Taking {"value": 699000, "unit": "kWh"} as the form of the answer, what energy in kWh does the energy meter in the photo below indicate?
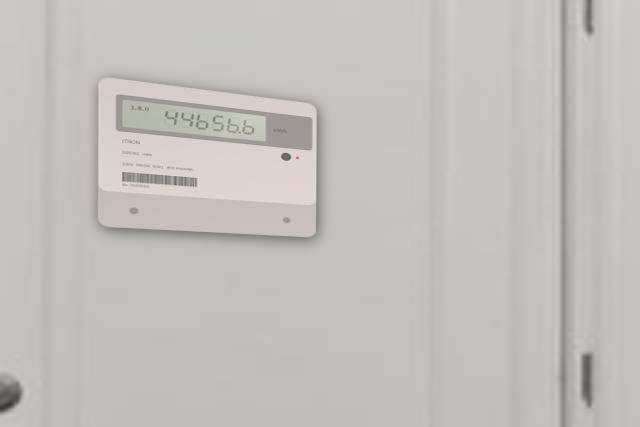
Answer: {"value": 44656.6, "unit": "kWh"}
